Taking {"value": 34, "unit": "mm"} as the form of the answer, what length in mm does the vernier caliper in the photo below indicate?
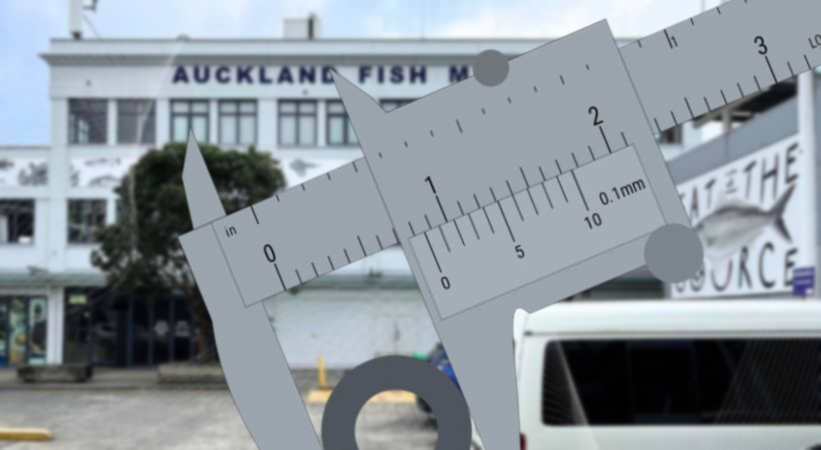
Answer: {"value": 8.6, "unit": "mm"}
